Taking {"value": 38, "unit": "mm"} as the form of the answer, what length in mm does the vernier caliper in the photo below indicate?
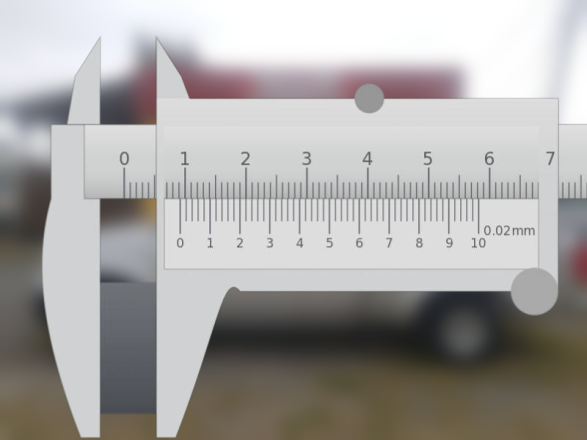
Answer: {"value": 9.2, "unit": "mm"}
